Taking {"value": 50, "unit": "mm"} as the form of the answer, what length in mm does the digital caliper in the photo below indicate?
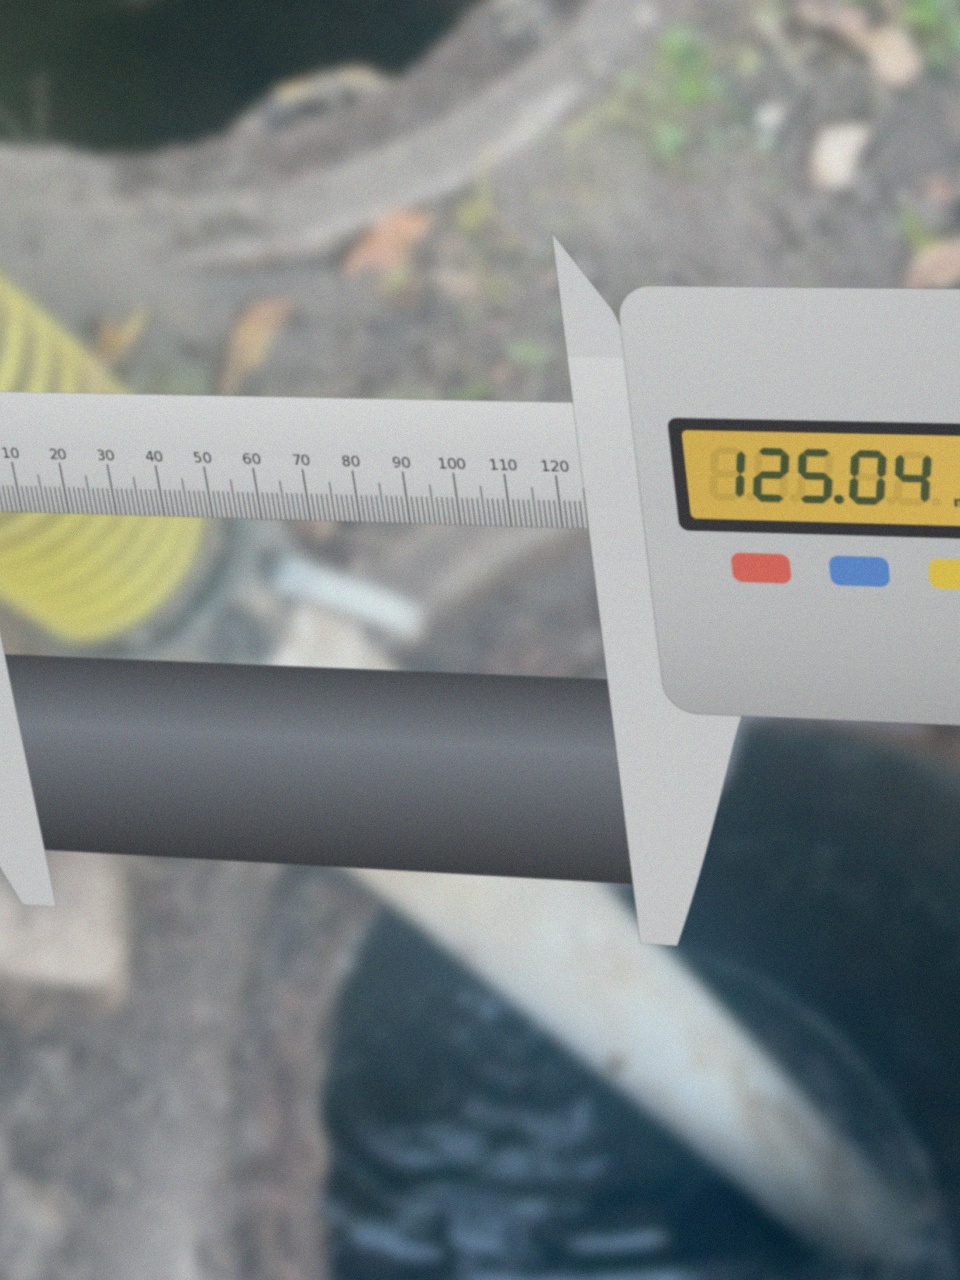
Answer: {"value": 125.04, "unit": "mm"}
